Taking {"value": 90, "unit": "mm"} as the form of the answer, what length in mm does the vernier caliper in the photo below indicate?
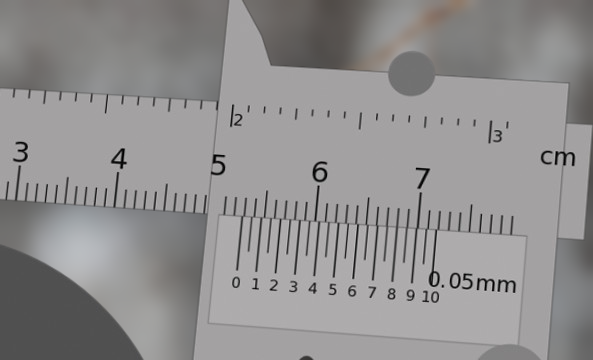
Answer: {"value": 52.8, "unit": "mm"}
